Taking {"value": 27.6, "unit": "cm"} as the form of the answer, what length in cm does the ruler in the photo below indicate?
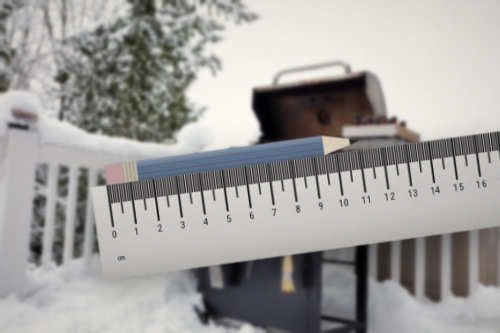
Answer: {"value": 11, "unit": "cm"}
